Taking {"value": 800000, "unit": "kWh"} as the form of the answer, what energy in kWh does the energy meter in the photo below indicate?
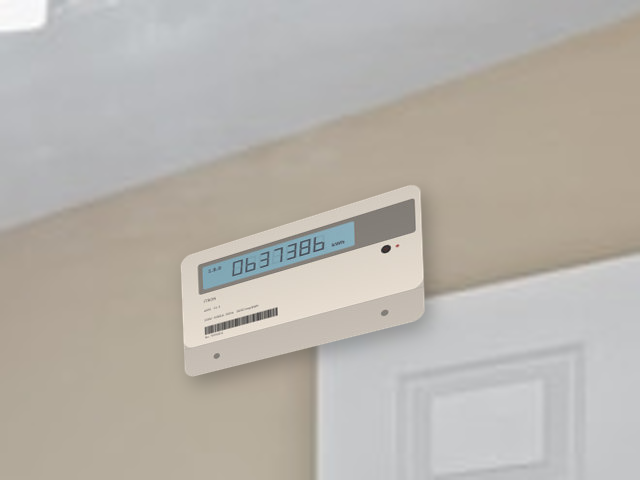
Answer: {"value": 637386, "unit": "kWh"}
